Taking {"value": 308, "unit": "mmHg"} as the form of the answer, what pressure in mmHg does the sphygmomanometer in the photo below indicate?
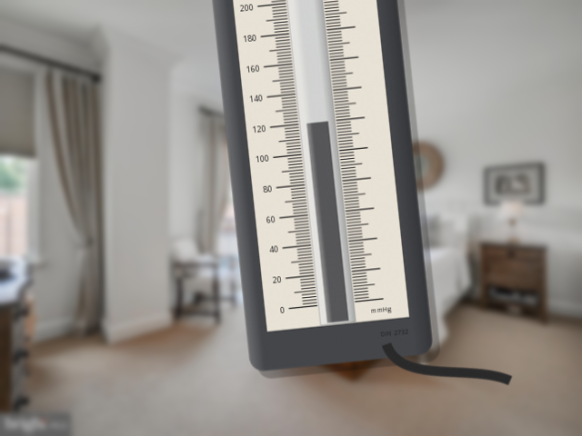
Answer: {"value": 120, "unit": "mmHg"}
